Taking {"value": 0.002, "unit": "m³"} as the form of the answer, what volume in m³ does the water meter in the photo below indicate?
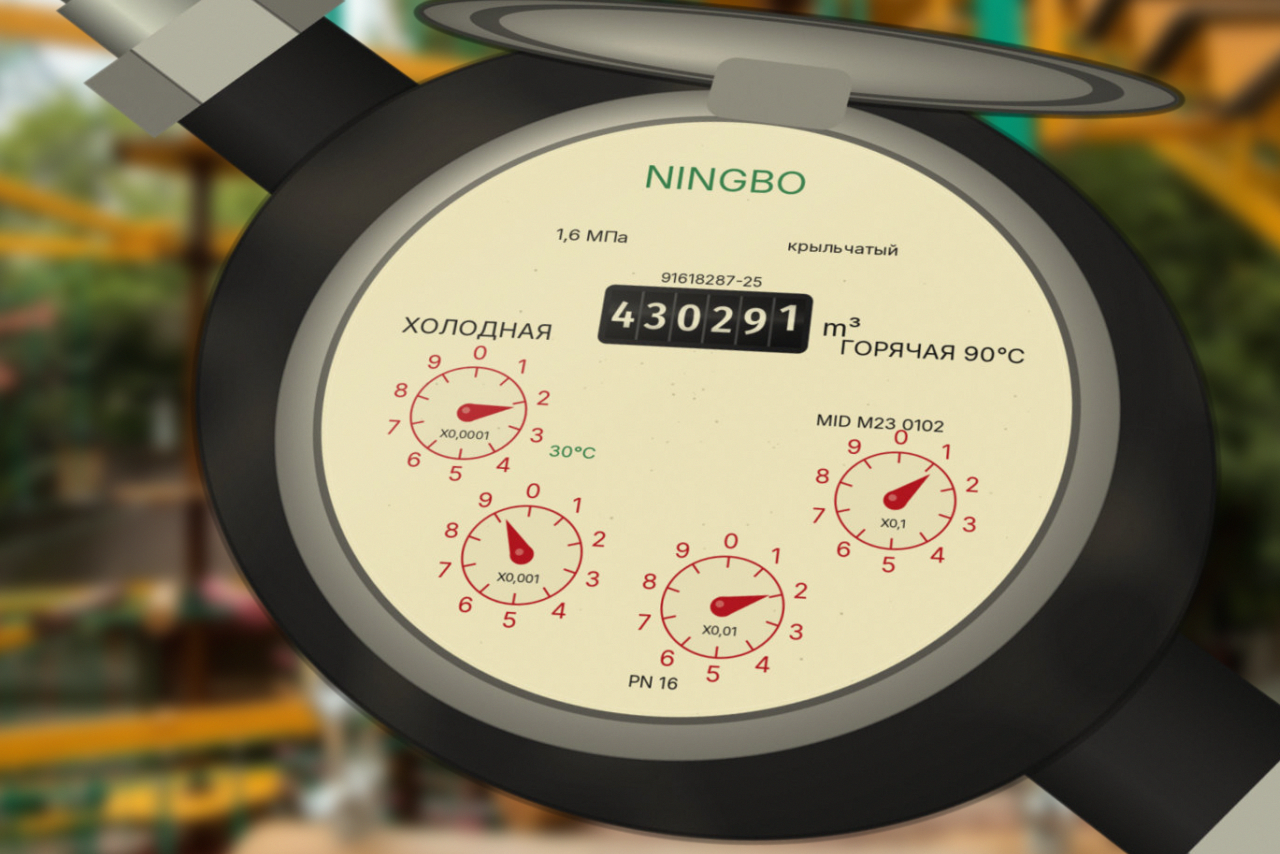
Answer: {"value": 430291.1192, "unit": "m³"}
